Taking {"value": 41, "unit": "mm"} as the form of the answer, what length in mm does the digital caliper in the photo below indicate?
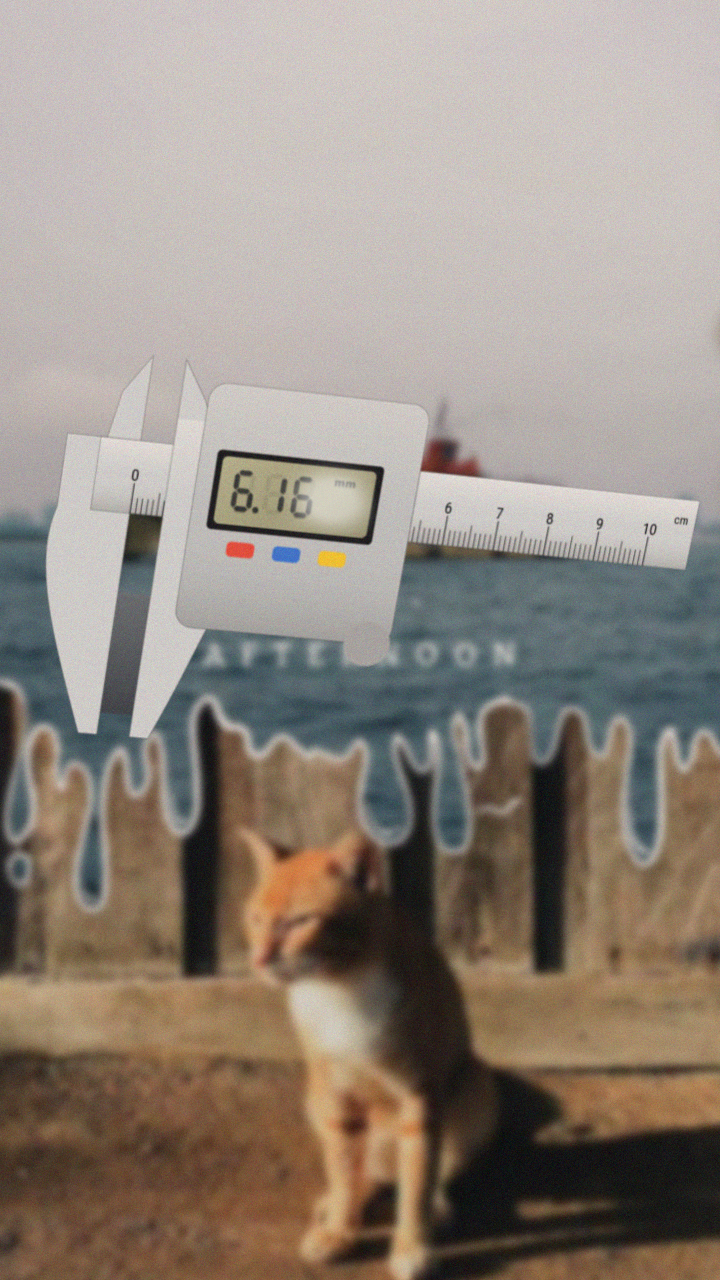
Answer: {"value": 6.16, "unit": "mm"}
